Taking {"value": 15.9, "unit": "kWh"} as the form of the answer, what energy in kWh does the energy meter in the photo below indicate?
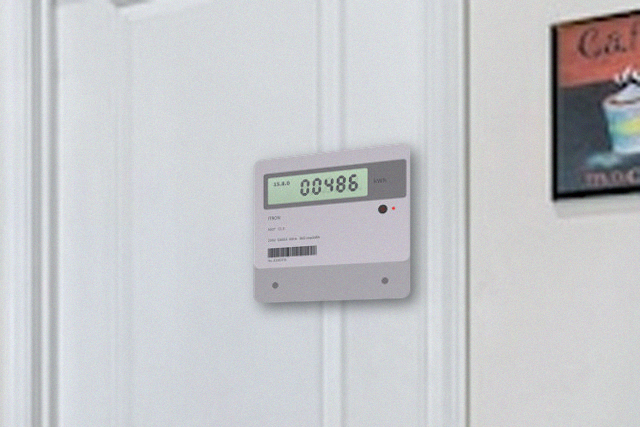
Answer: {"value": 486, "unit": "kWh"}
